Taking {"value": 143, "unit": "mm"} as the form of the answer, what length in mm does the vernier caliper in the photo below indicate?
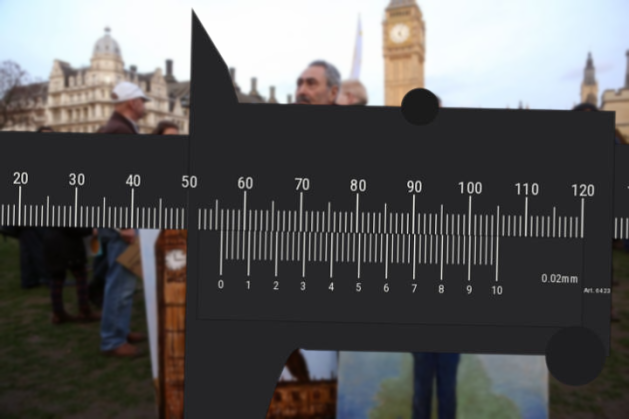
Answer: {"value": 56.0, "unit": "mm"}
